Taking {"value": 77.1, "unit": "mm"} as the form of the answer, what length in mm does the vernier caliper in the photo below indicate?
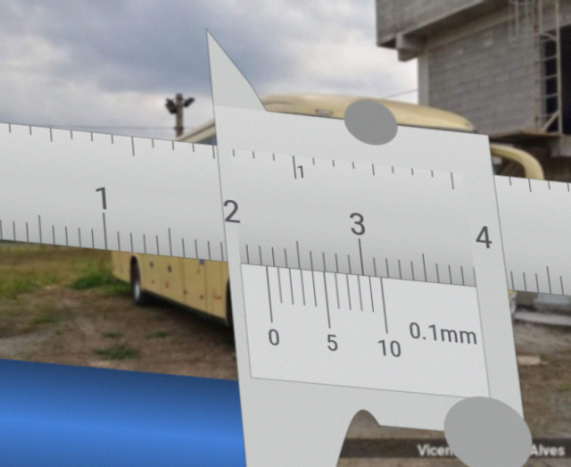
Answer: {"value": 22.4, "unit": "mm"}
